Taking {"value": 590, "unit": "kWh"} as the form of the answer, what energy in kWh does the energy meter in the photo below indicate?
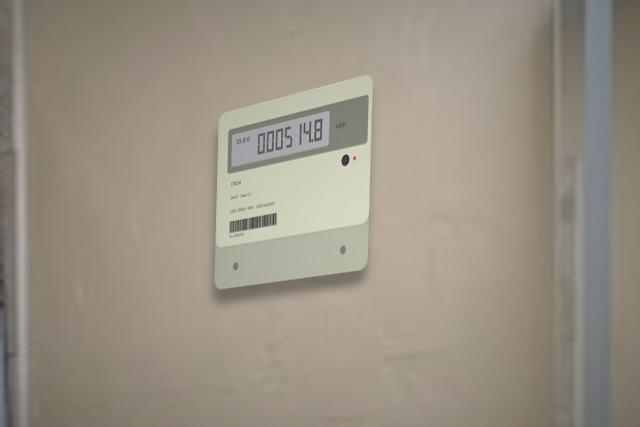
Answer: {"value": 514.8, "unit": "kWh"}
